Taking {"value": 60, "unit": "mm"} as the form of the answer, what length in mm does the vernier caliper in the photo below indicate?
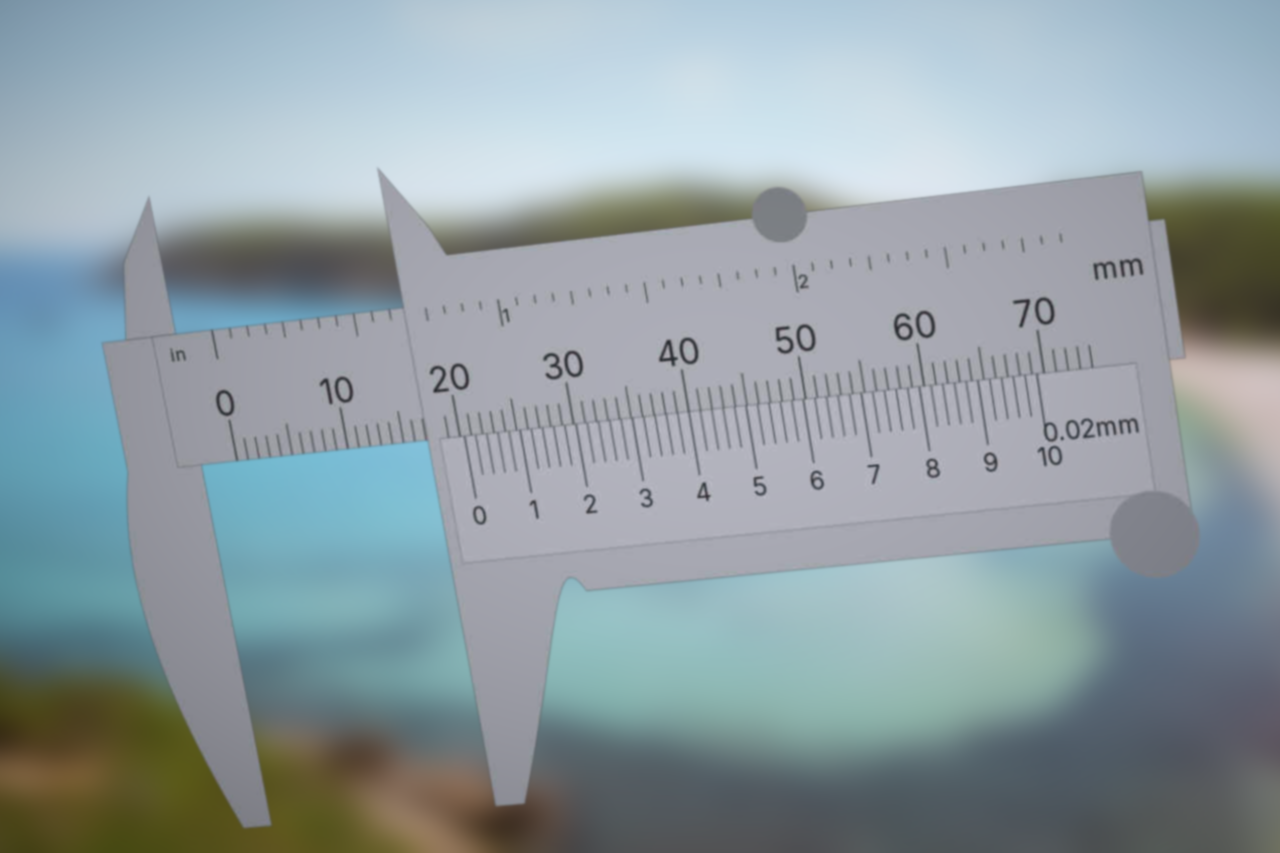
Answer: {"value": 20.4, "unit": "mm"}
